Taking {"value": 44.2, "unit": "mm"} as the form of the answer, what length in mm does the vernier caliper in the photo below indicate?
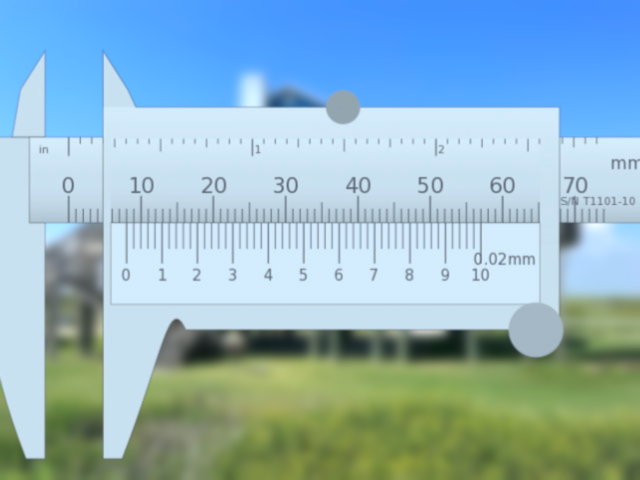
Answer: {"value": 8.0, "unit": "mm"}
